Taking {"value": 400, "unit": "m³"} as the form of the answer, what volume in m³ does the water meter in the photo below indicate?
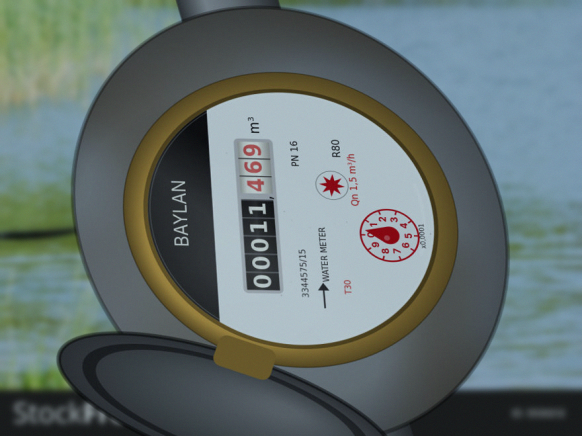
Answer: {"value": 11.4690, "unit": "m³"}
